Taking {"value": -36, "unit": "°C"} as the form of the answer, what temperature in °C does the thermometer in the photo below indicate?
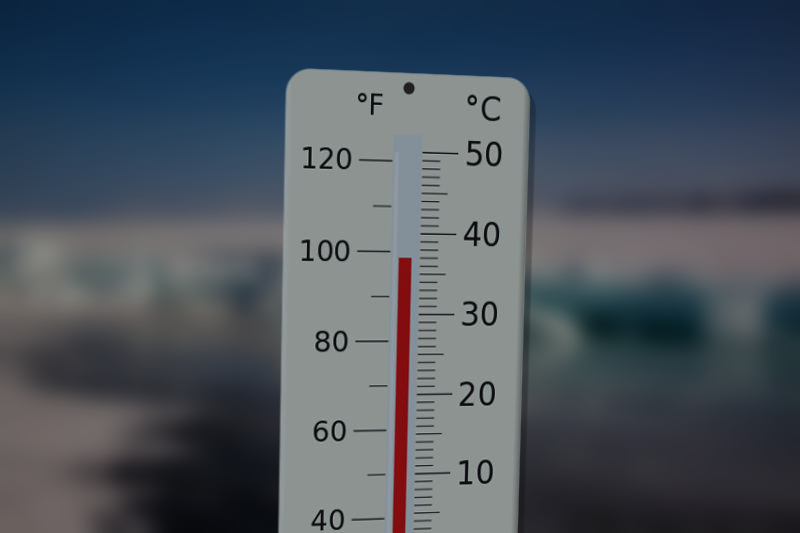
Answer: {"value": 37, "unit": "°C"}
